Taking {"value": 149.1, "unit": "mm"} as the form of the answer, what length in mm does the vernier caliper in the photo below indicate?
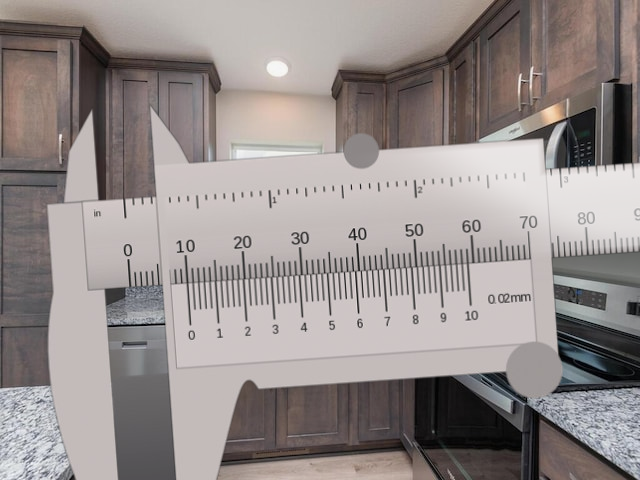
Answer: {"value": 10.0, "unit": "mm"}
